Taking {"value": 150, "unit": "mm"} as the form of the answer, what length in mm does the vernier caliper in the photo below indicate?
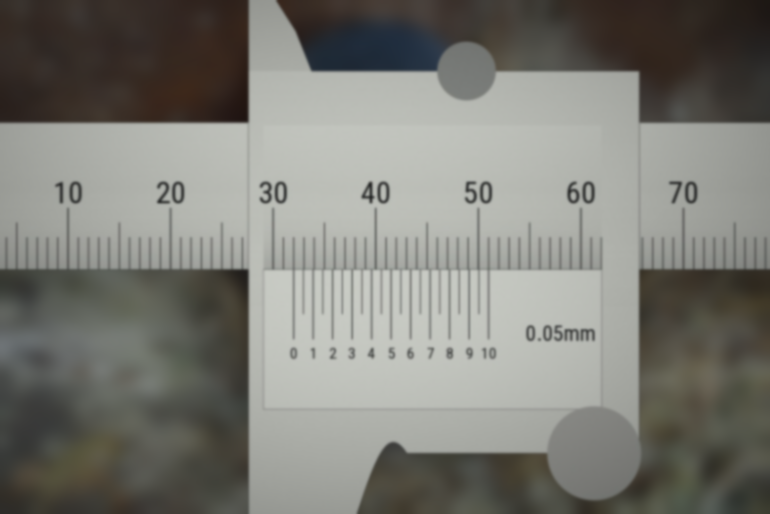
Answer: {"value": 32.0, "unit": "mm"}
